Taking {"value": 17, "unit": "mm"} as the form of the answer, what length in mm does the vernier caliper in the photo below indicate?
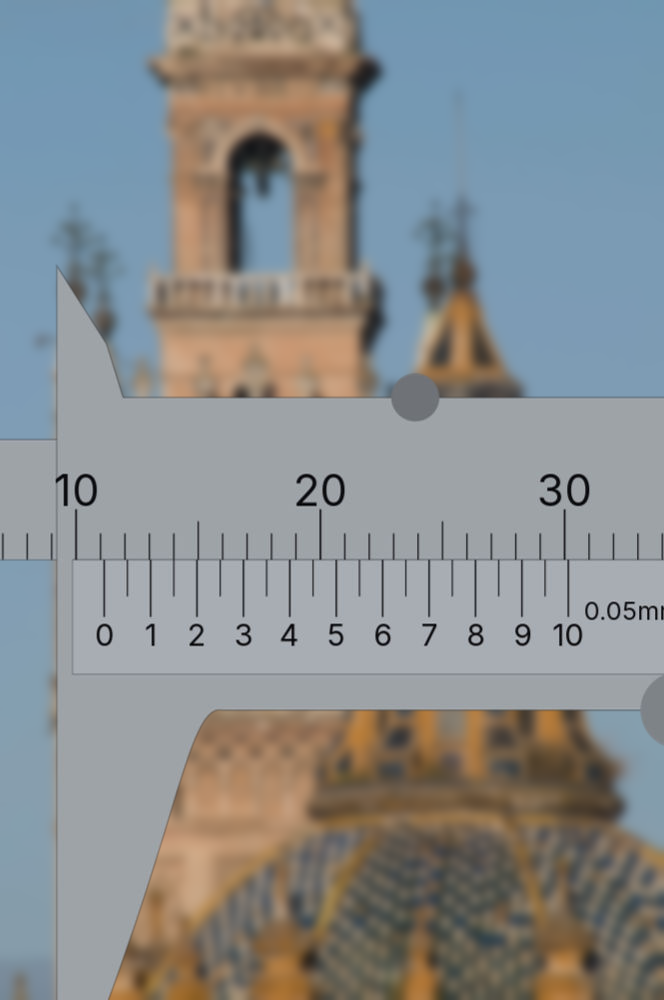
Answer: {"value": 11.15, "unit": "mm"}
